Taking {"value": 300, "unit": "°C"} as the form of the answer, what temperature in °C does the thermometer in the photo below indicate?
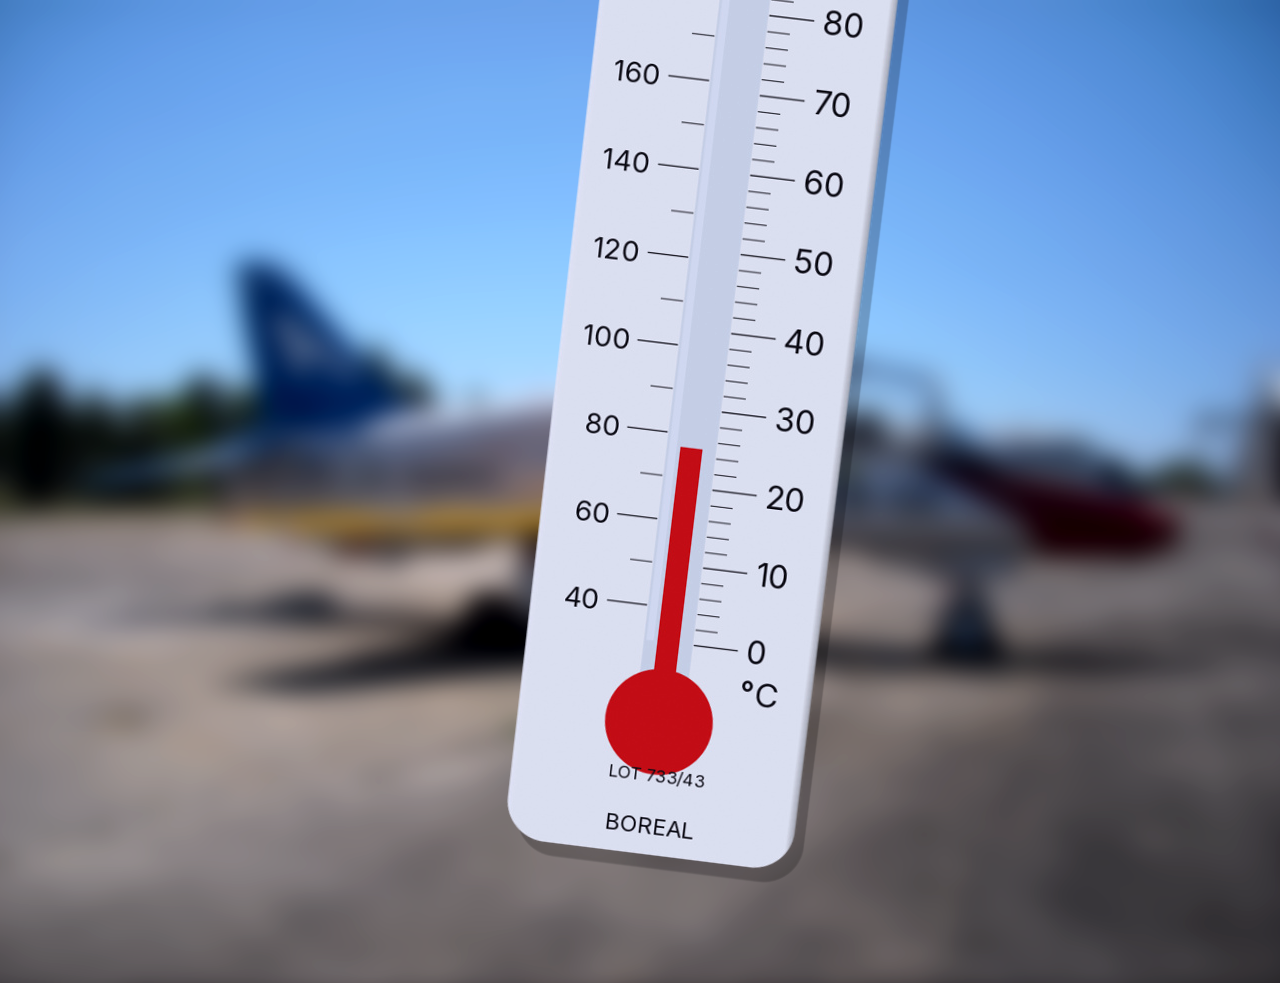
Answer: {"value": 25, "unit": "°C"}
